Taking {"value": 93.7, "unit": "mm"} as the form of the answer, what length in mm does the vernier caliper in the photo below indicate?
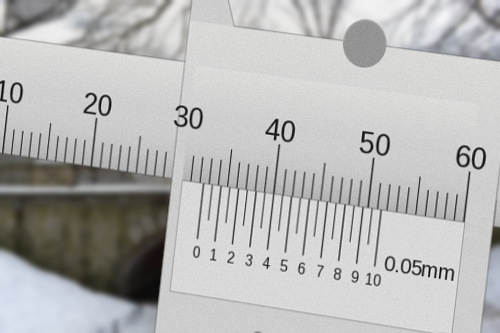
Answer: {"value": 32.4, "unit": "mm"}
